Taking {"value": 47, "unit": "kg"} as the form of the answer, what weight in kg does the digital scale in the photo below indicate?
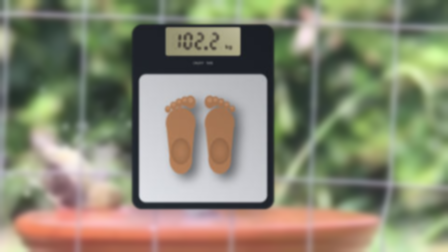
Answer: {"value": 102.2, "unit": "kg"}
